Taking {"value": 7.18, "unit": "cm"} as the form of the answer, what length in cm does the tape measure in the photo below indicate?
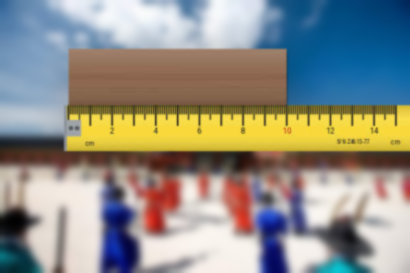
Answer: {"value": 10, "unit": "cm"}
